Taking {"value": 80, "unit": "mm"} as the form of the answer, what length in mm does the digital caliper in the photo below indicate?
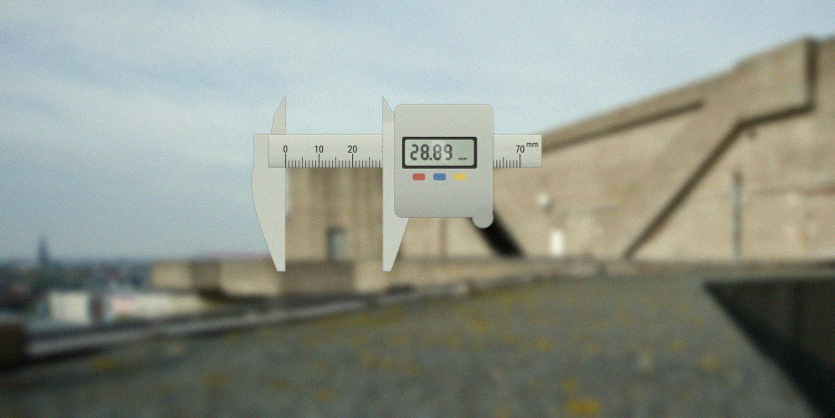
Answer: {"value": 28.89, "unit": "mm"}
